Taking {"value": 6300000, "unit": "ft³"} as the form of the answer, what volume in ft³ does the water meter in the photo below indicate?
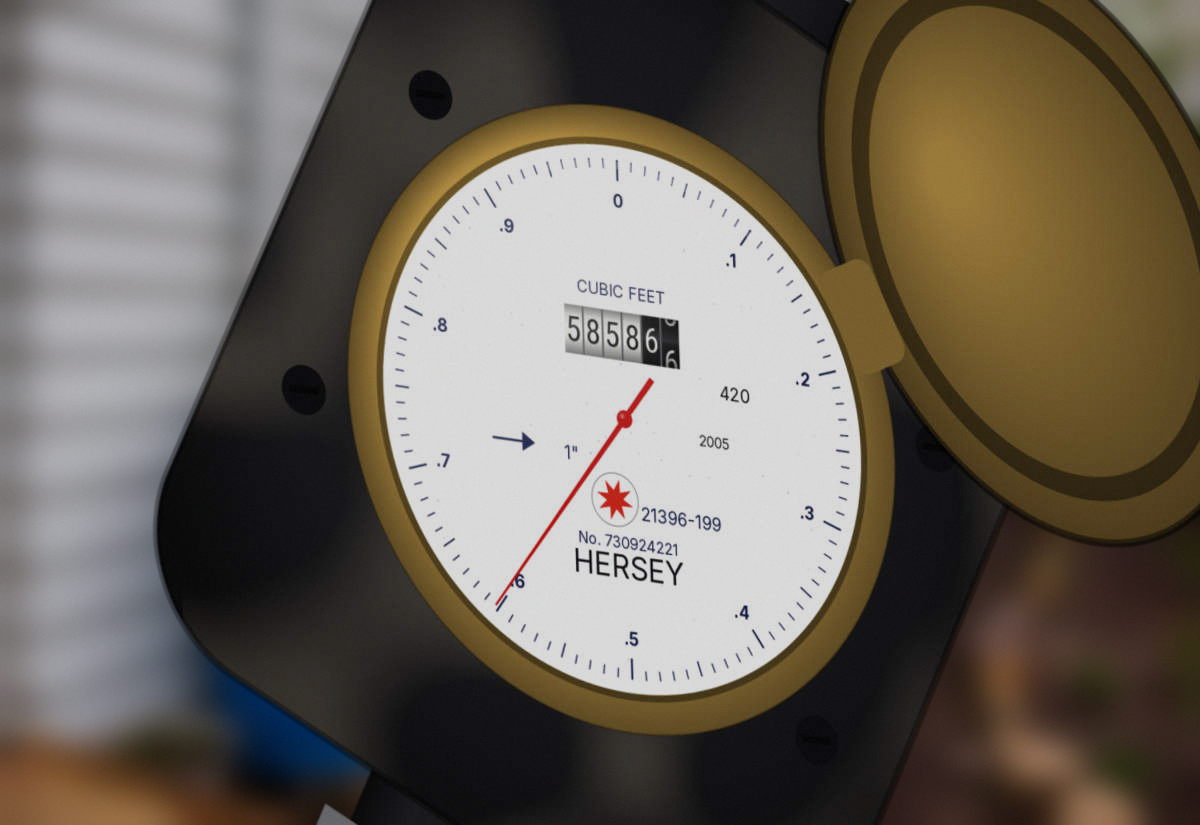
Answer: {"value": 585865.60, "unit": "ft³"}
